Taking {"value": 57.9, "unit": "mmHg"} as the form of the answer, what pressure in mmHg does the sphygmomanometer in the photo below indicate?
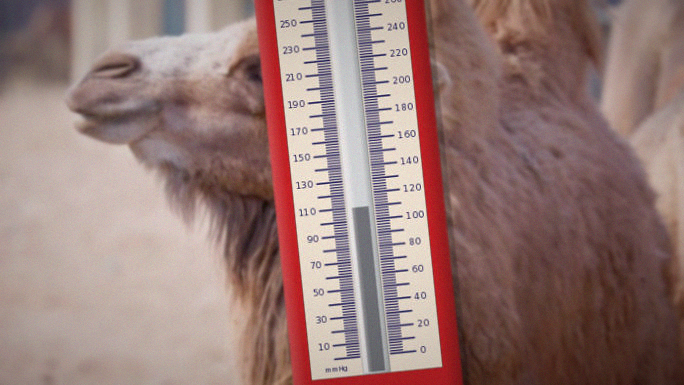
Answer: {"value": 110, "unit": "mmHg"}
